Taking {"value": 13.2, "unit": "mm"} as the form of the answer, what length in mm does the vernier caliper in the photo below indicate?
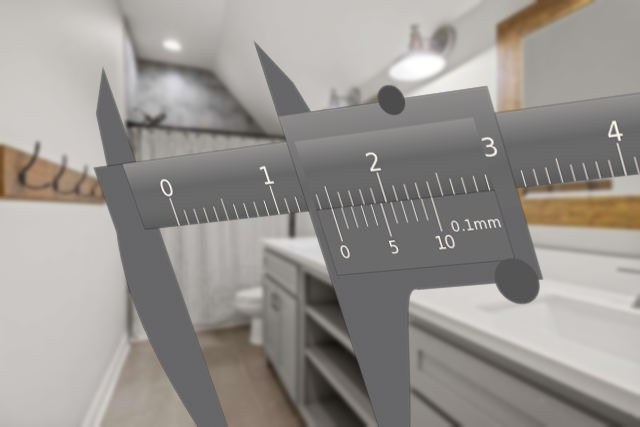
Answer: {"value": 15.0, "unit": "mm"}
